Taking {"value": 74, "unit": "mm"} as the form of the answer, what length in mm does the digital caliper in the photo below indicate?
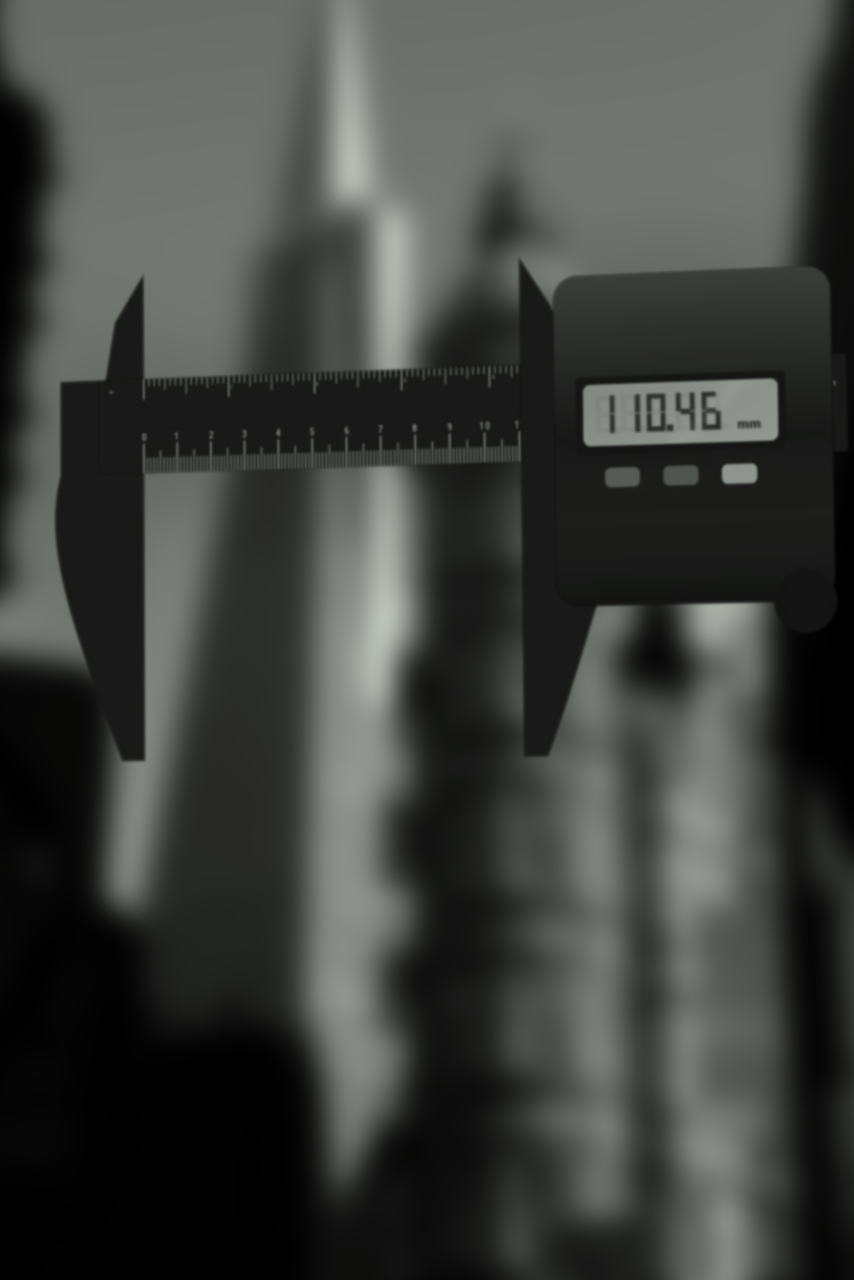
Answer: {"value": 110.46, "unit": "mm"}
